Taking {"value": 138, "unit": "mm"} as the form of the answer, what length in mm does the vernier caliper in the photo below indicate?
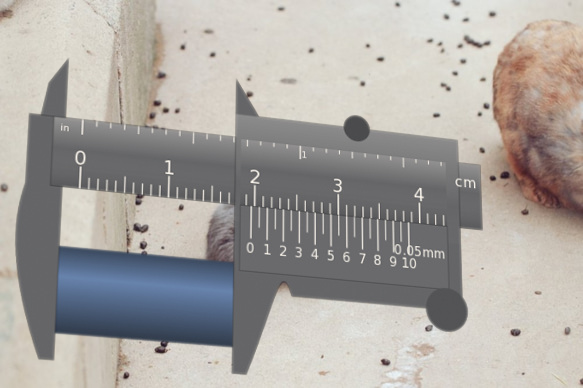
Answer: {"value": 19.6, "unit": "mm"}
